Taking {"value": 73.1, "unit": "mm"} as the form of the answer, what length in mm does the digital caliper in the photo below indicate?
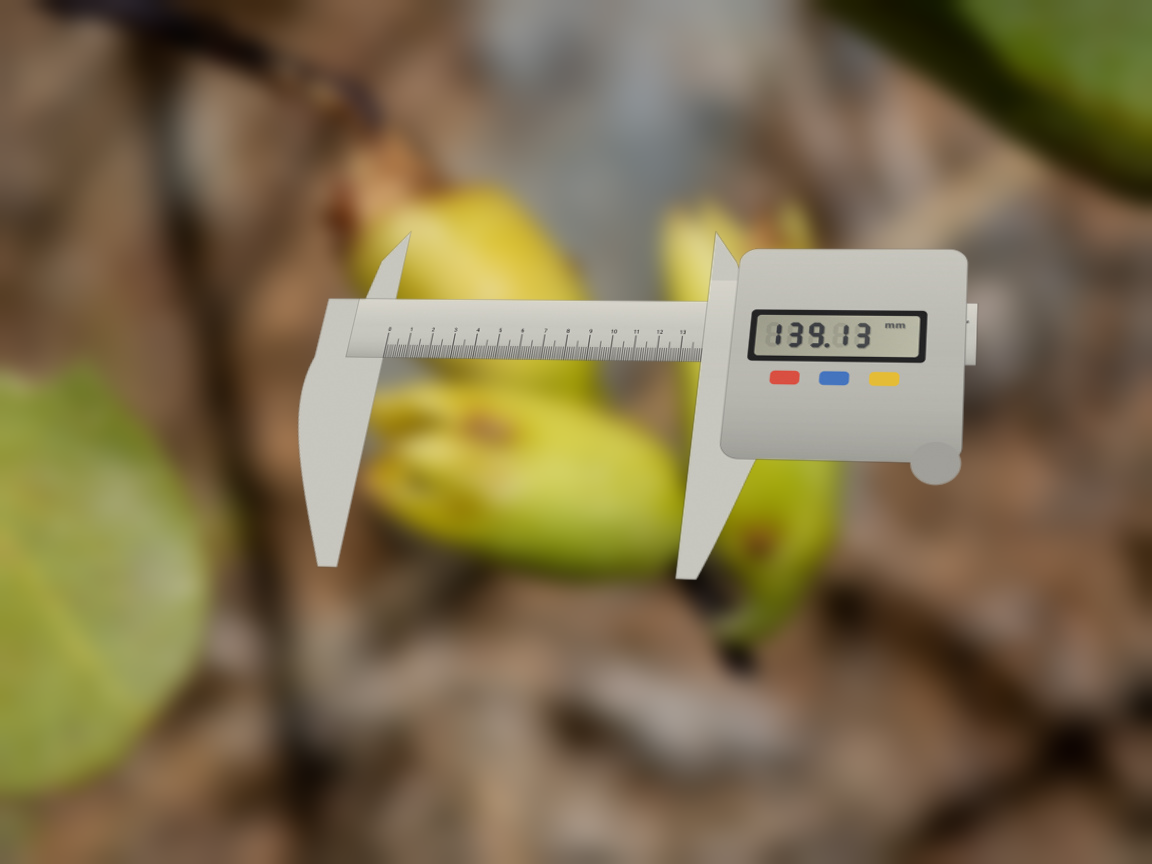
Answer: {"value": 139.13, "unit": "mm"}
